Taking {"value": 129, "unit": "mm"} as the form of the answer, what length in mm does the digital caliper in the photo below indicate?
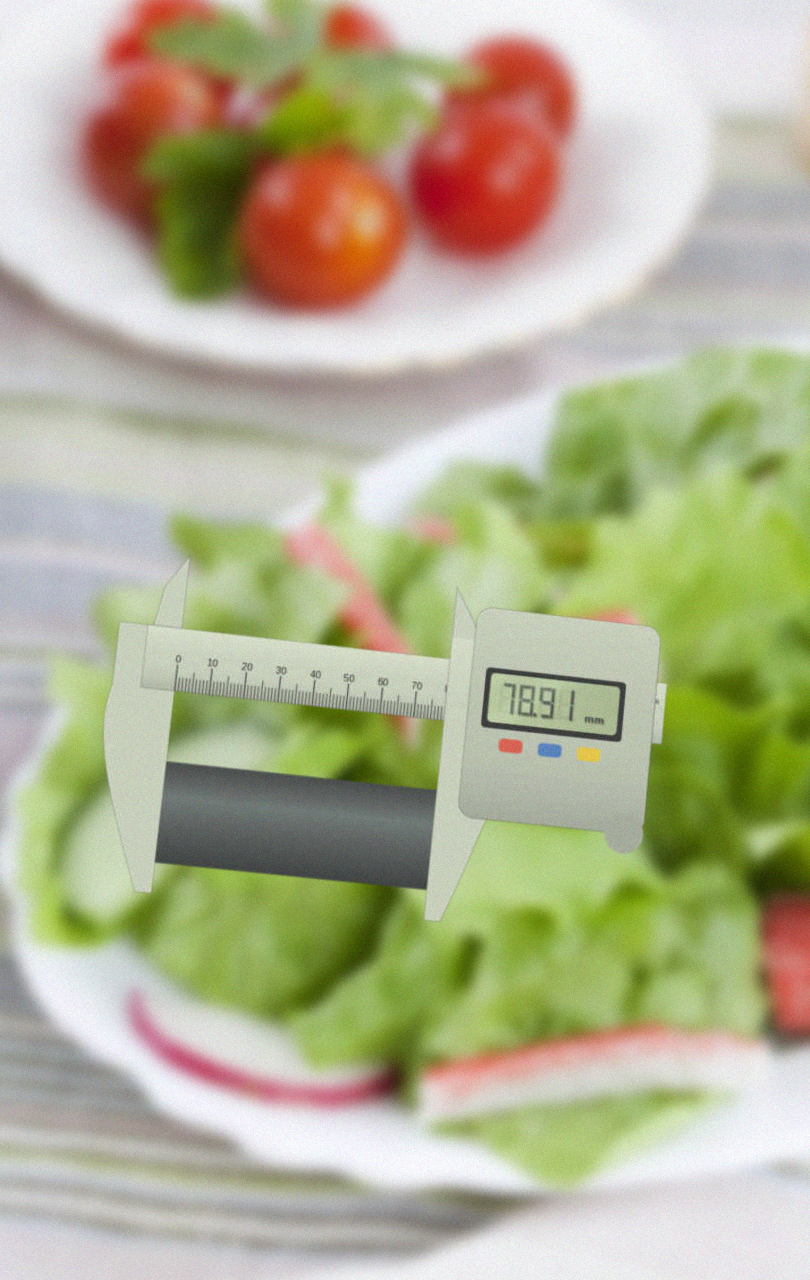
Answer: {"value": 78.91, "unit": "mm"}
